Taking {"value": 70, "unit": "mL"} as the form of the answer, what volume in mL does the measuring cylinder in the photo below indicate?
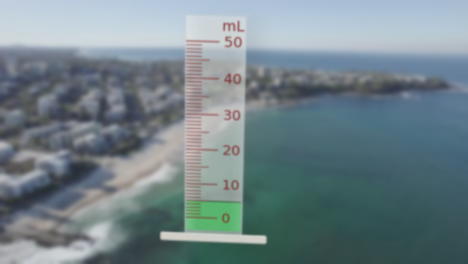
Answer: {"value": 5, "unit": "mL"}
